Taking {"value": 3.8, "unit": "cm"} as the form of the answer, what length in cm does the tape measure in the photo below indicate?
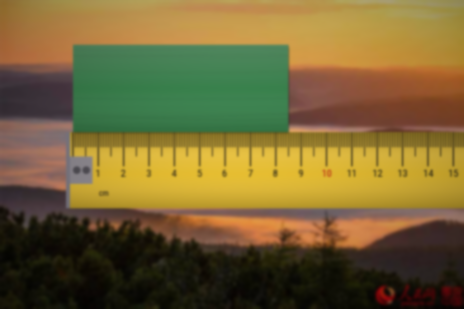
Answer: {"value": 8.5, "unit": "cm"}
